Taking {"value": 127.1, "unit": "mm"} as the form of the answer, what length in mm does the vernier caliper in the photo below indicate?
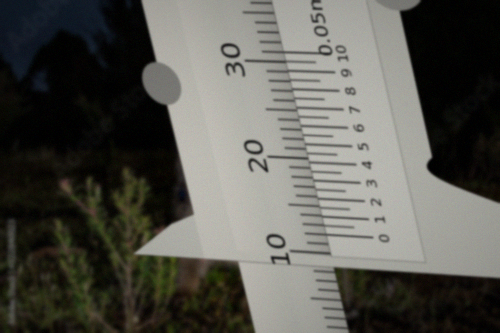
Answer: {"value": 12.0, "unit": "mm"}
